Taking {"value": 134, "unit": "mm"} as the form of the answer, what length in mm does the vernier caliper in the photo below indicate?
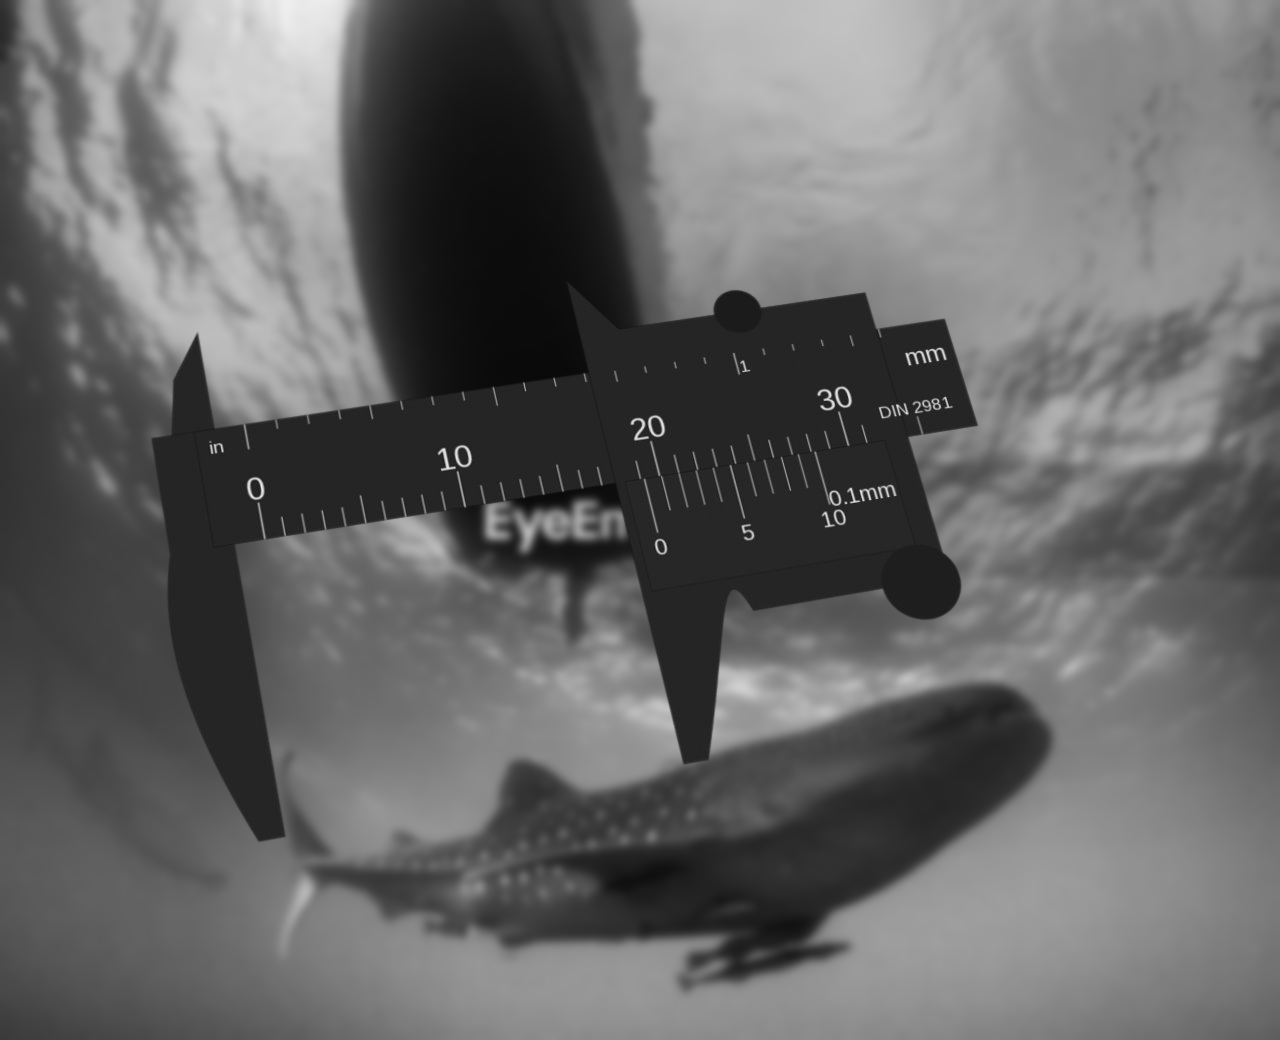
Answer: {"value": 19.2, "unit": "mm"}
